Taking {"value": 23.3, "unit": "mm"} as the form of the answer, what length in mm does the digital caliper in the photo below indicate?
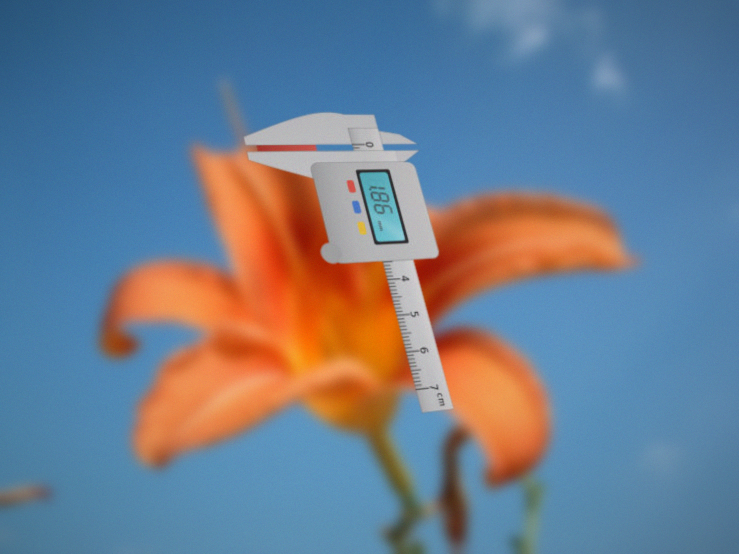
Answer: {"value": 1.86, "unit": "mm"}
